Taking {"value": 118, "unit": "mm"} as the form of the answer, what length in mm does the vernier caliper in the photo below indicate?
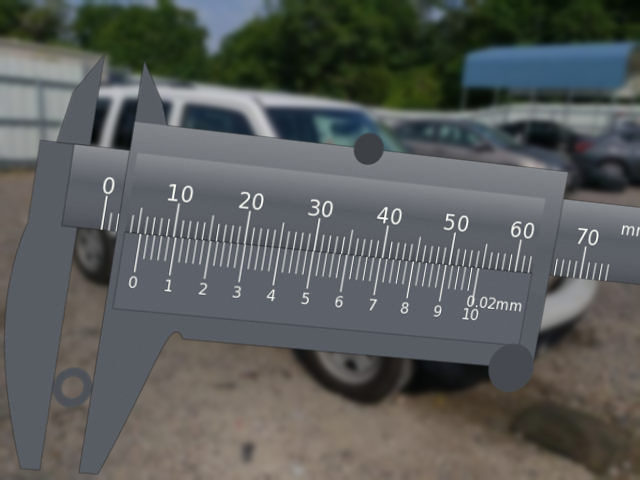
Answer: {"value": 5.4, "unit": "mm"}
